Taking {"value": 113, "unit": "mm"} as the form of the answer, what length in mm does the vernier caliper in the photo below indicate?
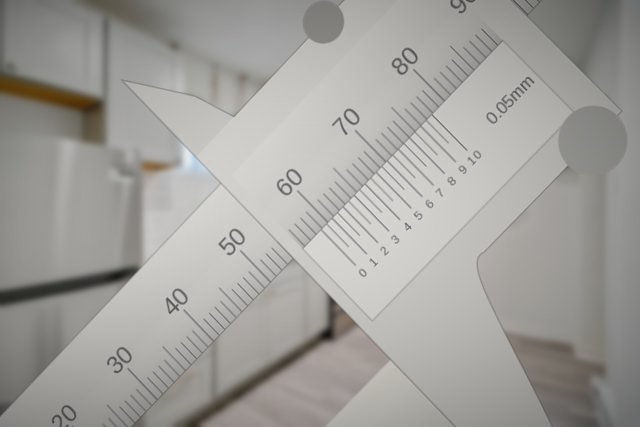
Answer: {"value": 58.8, "unit": "mm"}
